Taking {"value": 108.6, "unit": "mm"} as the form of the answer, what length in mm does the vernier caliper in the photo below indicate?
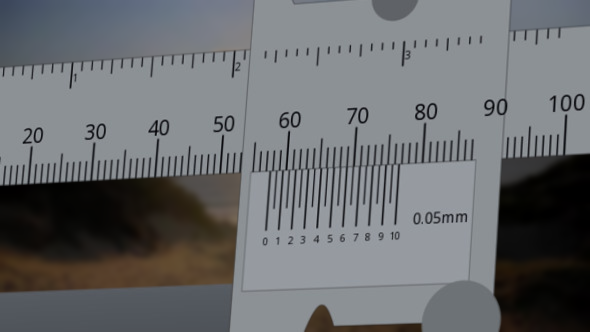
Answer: {"value": 57.6, "unit": "mm"}
